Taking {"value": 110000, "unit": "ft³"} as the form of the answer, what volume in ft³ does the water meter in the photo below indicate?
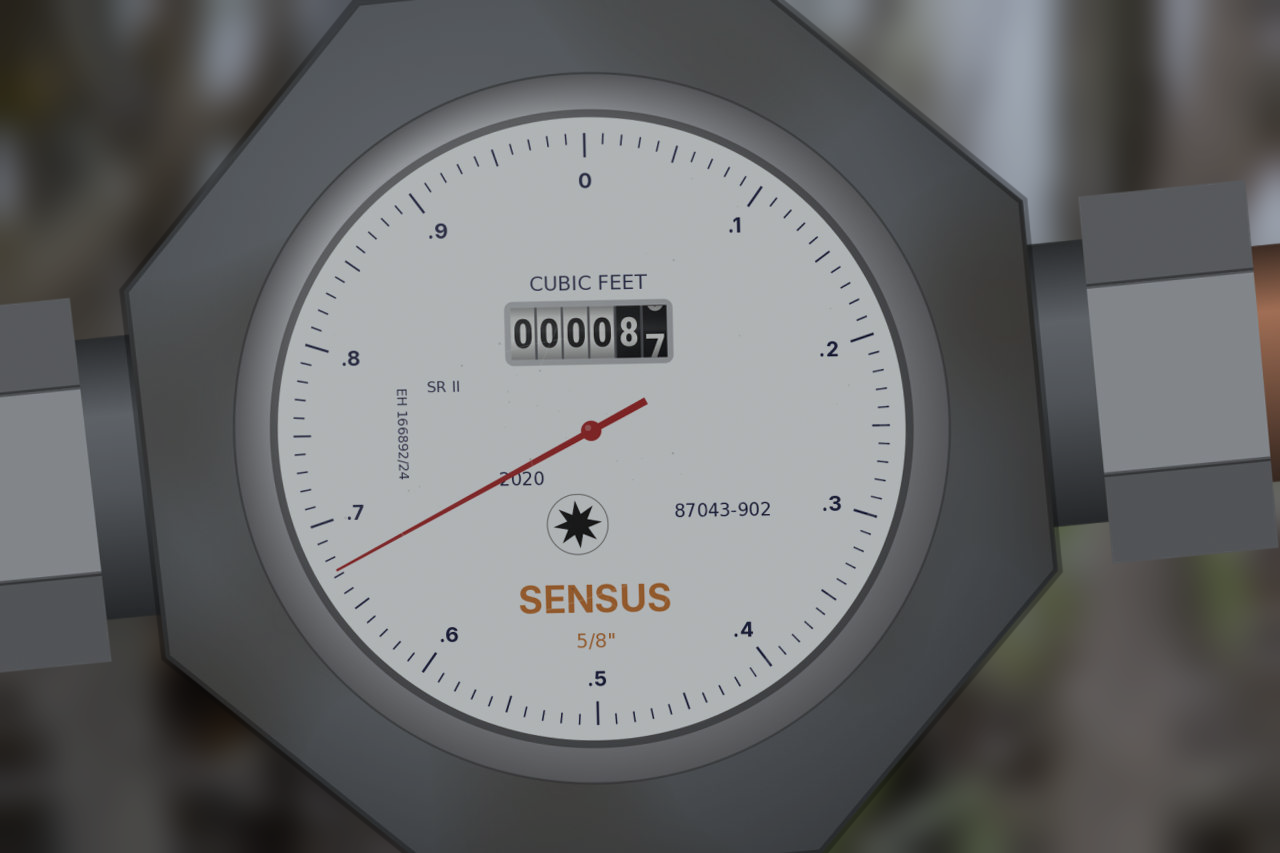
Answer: {"value": 86.67, "unit": "ft³"}
